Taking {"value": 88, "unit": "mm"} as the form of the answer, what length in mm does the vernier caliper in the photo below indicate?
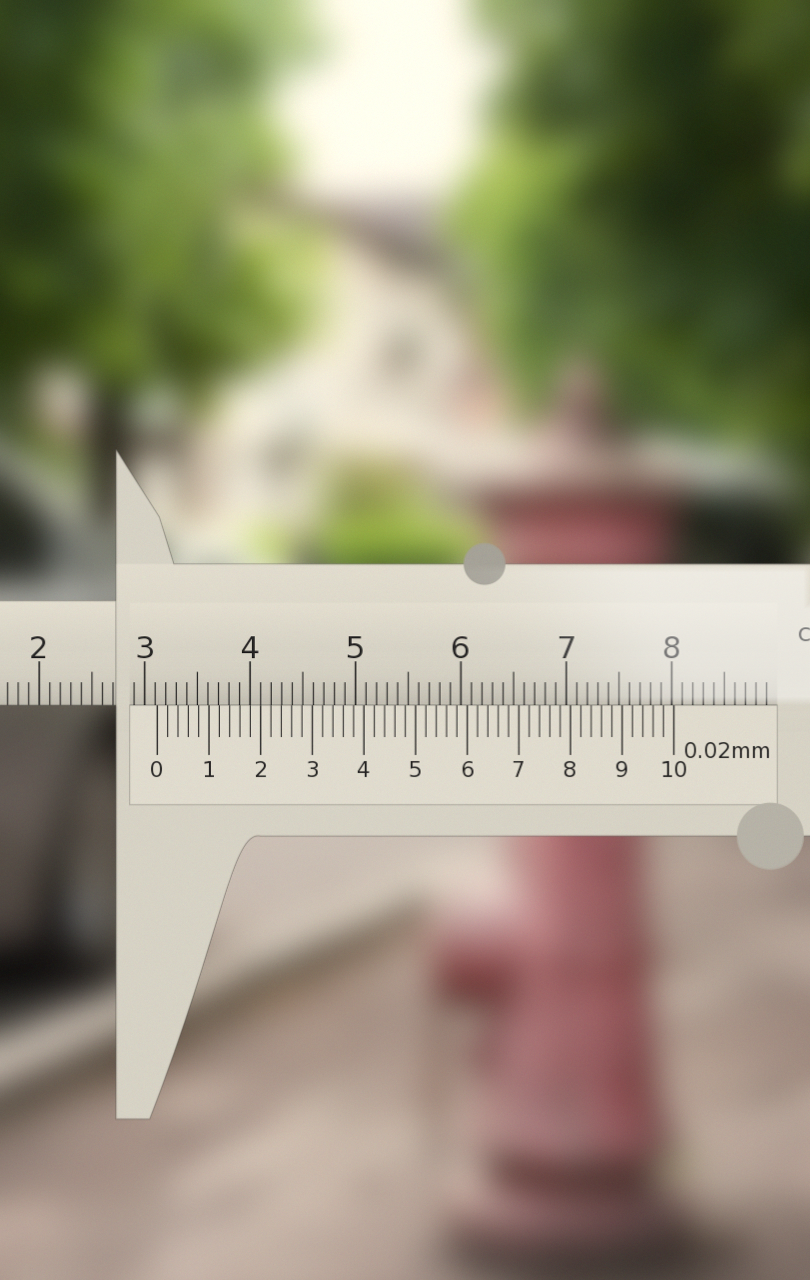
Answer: {"value": 31.2, "unit": "mm"}
